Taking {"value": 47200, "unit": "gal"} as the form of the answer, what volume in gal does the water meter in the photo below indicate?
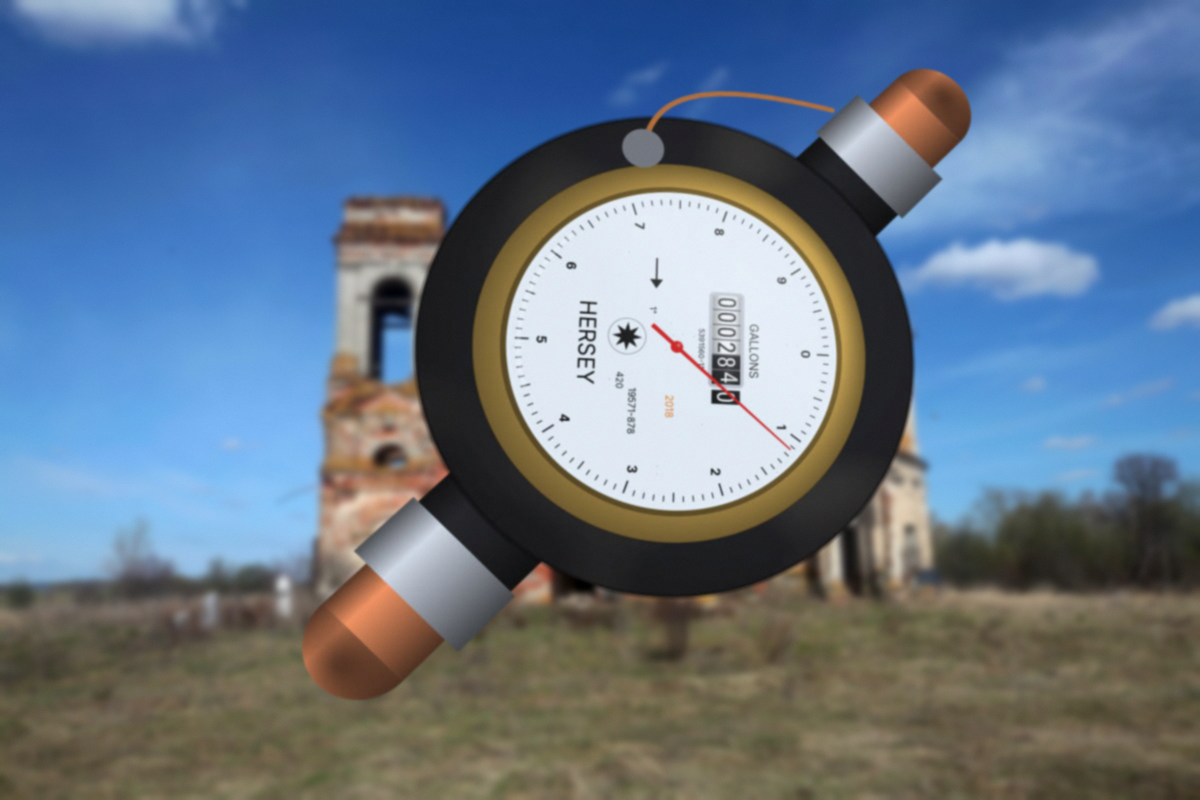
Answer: {"value": 2841.1, "unit": "gal"}
